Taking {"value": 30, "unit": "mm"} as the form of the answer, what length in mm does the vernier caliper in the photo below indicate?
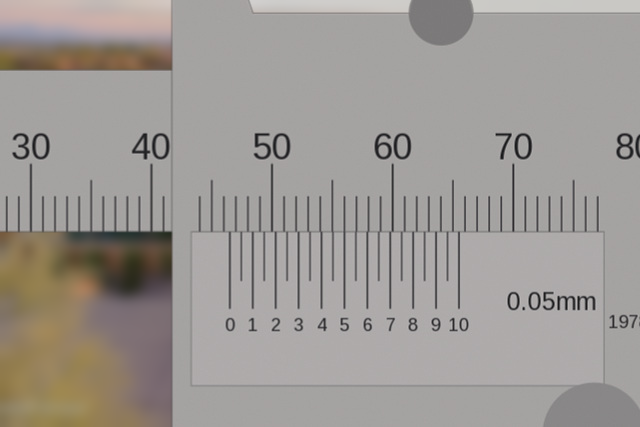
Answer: {"value": 46.5, "unit": "mm"}
